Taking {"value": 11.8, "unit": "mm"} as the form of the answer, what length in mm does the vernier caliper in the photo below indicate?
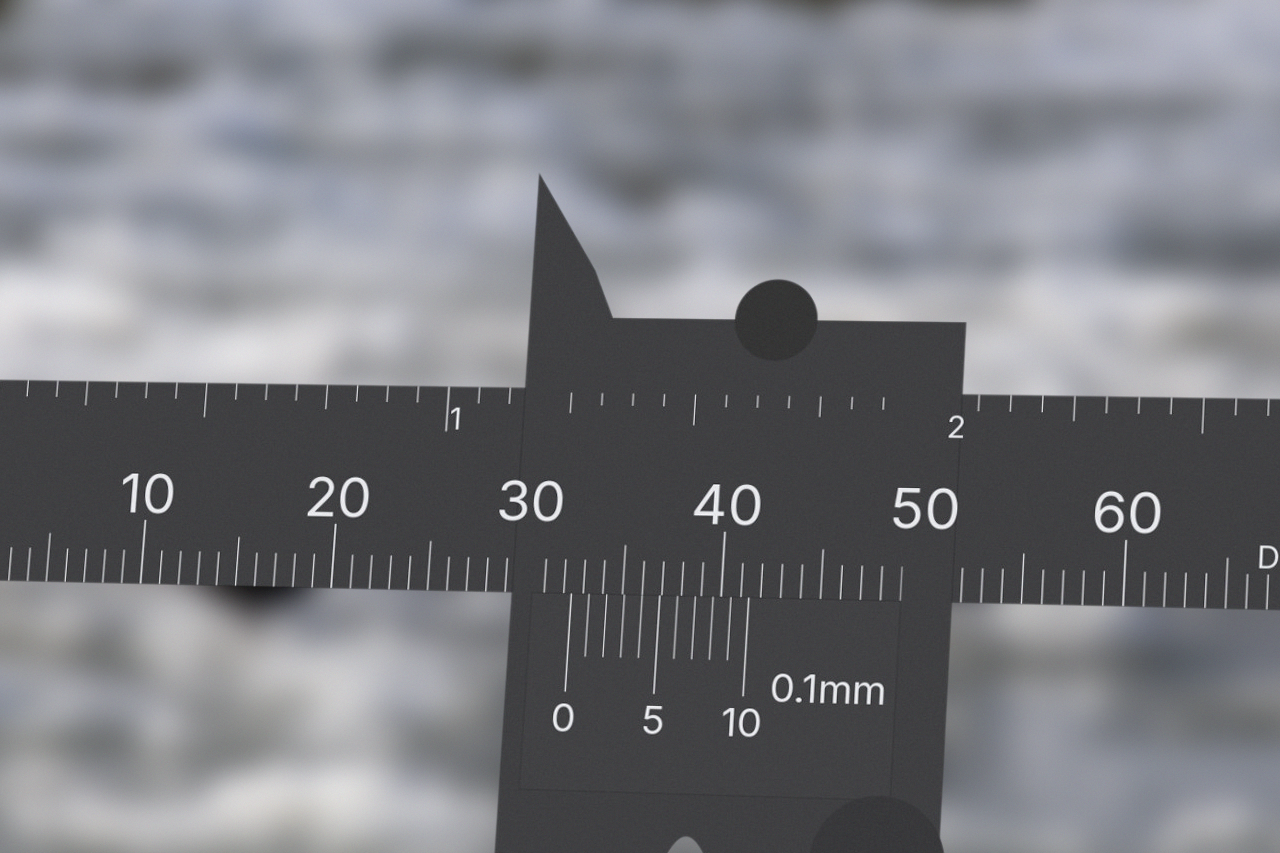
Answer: {"value": 32.4, "unit": "mm"}
